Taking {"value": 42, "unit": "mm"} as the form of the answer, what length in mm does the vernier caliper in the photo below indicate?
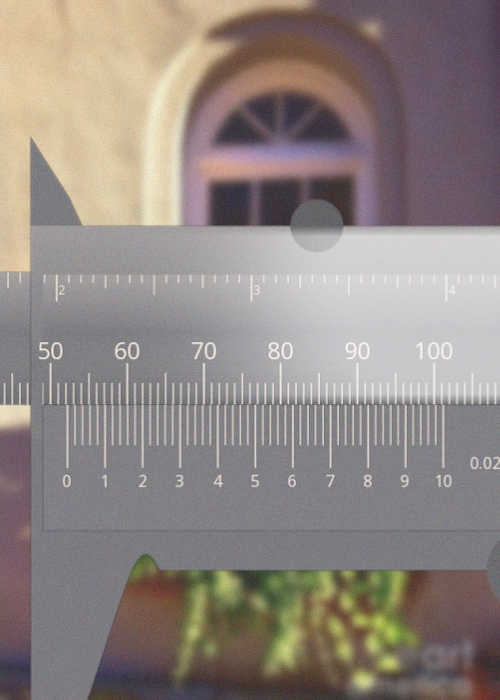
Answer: {"value": 52.2, "unit": "mm"}
